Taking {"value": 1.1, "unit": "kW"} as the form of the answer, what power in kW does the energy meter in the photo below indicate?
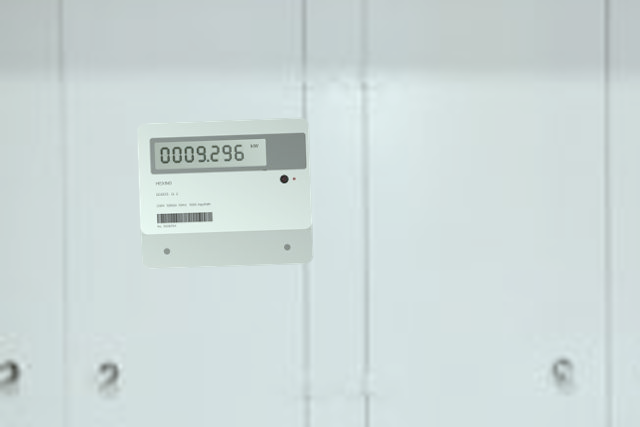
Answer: {"value": 9.296, "unit": "kW"}
